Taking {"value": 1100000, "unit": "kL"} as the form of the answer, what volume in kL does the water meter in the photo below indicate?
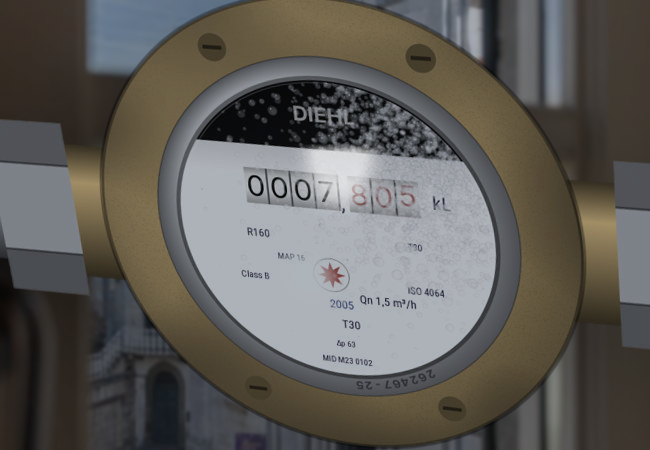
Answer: {"value": 7.805, "unit": "kL"}
